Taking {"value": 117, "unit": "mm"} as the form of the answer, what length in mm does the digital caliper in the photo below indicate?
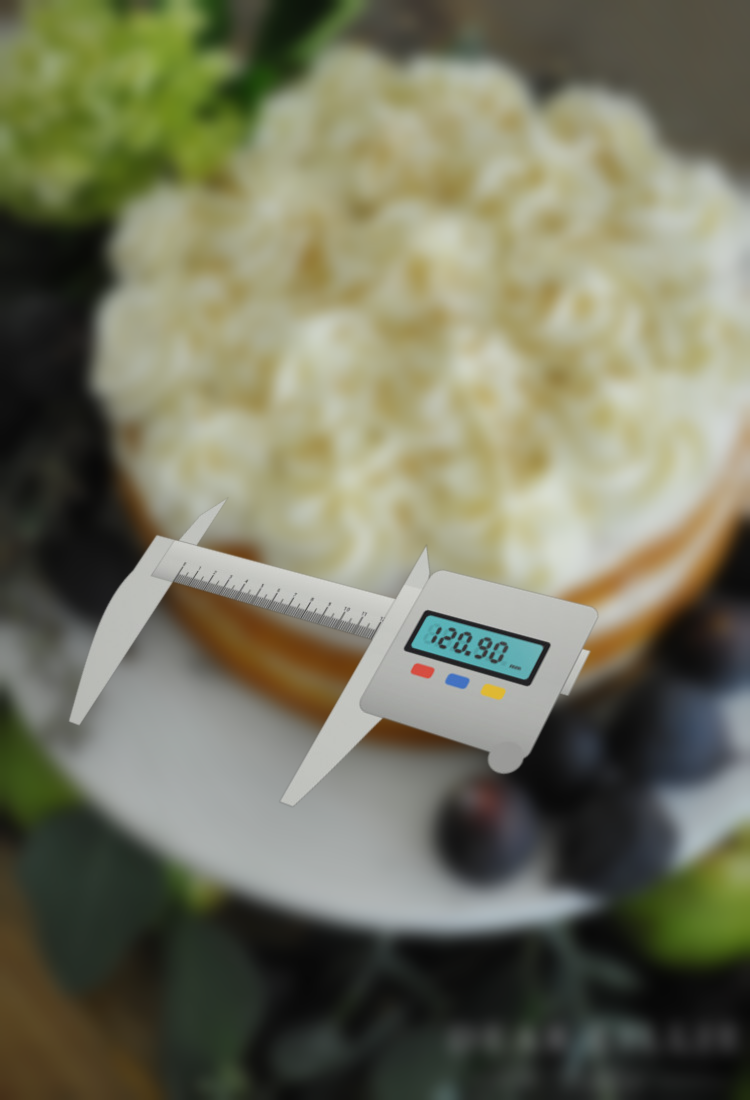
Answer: {"value": 120.90, "unit": "mm"}
